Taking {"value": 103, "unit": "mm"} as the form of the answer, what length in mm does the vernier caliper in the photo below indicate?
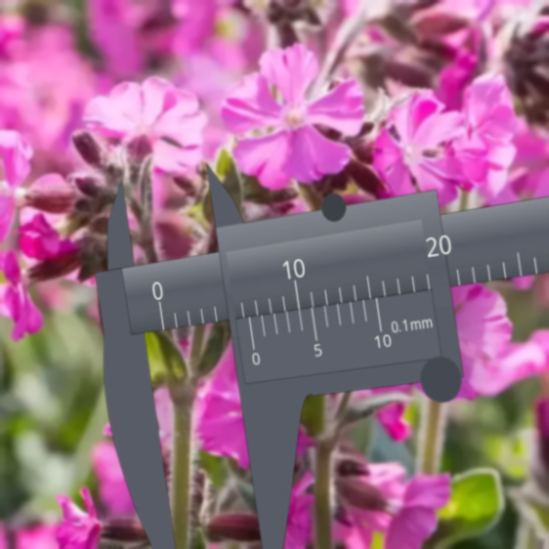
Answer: {"value": 6.4, "unit": "mm"}
